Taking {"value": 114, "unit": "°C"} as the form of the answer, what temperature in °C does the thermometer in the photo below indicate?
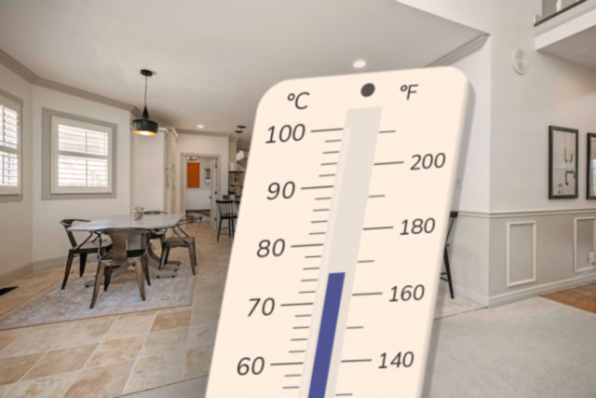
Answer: {"value": 75, "unit": "°C"}
